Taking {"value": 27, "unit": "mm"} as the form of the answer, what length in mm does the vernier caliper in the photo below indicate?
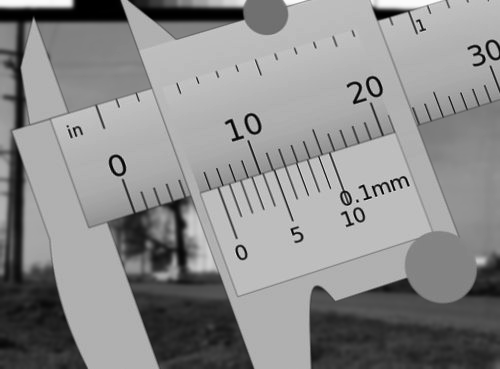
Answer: {"value": 6.6, "unit": "mm"}
